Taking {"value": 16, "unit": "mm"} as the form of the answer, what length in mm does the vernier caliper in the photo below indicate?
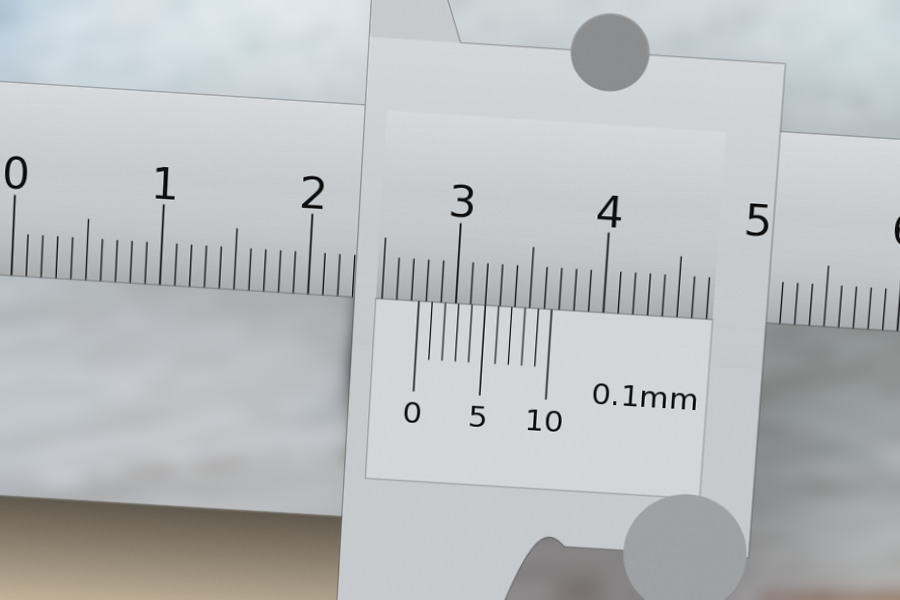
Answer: {"value": 27.5, "unit": "mm"}
